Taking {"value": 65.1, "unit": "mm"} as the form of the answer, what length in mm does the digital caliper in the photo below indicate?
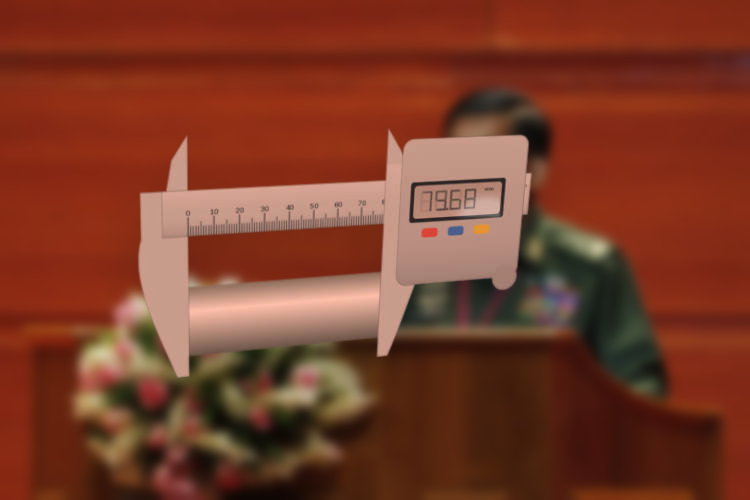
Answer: {"value": 79.68, "unit": "mm"}
